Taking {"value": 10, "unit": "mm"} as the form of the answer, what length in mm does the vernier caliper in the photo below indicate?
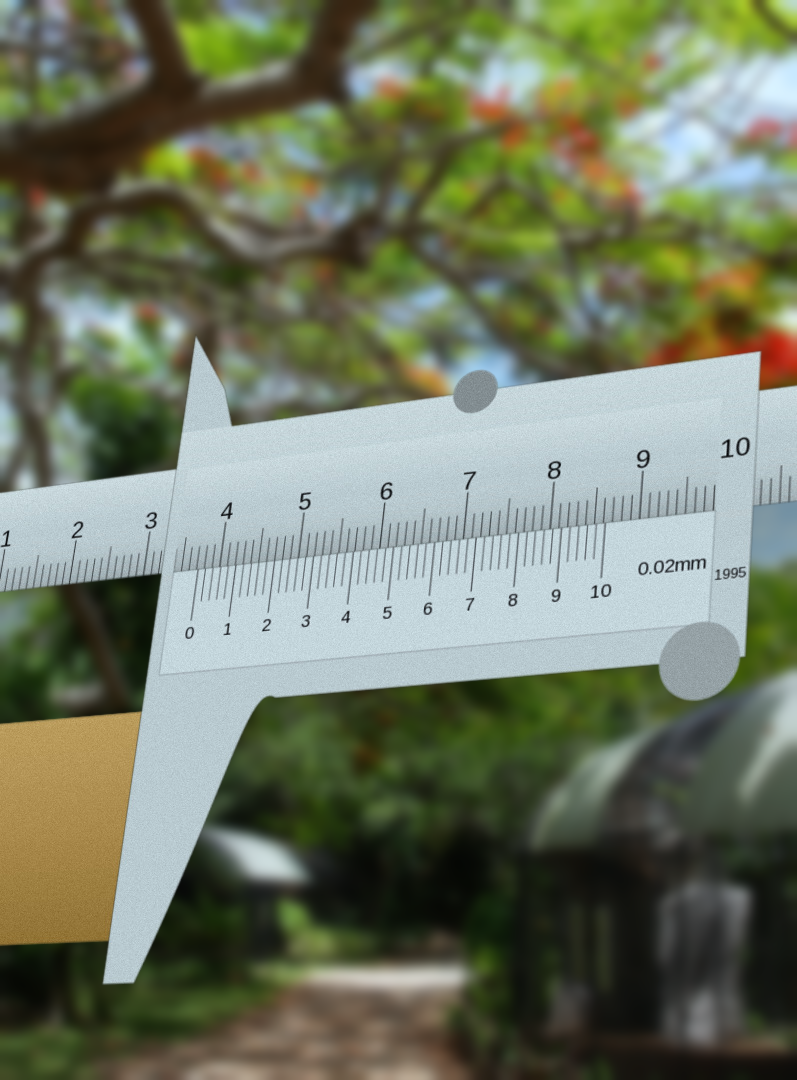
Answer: {"value": 37.2, "unit": "mm"}
